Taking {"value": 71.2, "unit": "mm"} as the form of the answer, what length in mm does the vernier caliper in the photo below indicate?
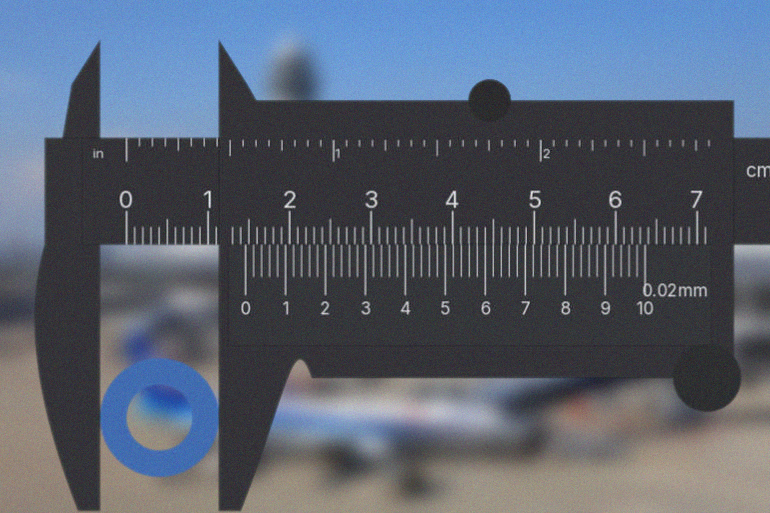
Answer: {"value": 14.6, "unit": "mm"}
